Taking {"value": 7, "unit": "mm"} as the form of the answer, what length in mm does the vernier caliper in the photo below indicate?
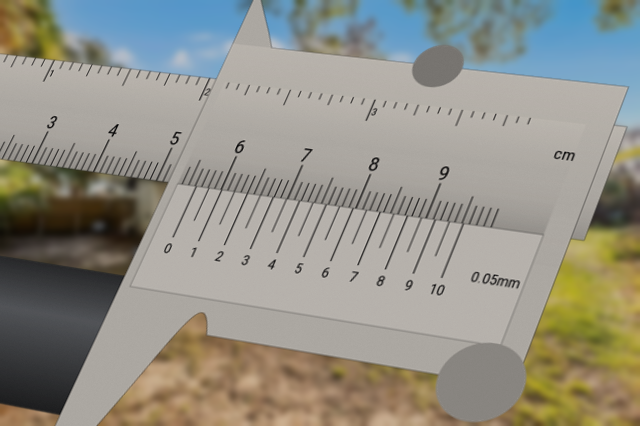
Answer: {"value": 56.2, "unit": "mm"}
